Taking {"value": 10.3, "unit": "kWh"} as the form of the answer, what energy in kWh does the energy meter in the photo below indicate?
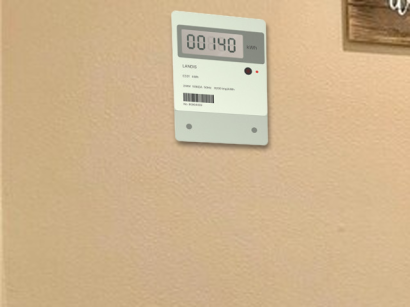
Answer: {"value": 140, "unit": "kWh"}
